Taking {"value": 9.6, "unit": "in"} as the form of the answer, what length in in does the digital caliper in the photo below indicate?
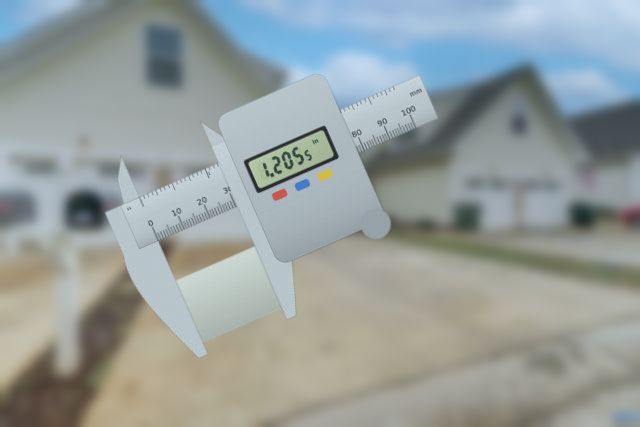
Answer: {"value": 1.2055, "unit": "in"}
